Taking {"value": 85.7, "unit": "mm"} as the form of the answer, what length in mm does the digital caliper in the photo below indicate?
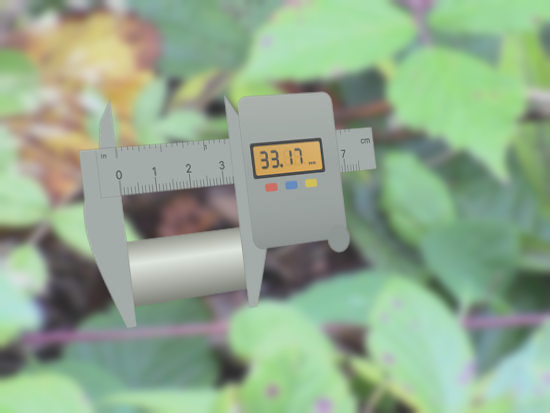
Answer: {"value": 33.17, "unit": "mm"}
